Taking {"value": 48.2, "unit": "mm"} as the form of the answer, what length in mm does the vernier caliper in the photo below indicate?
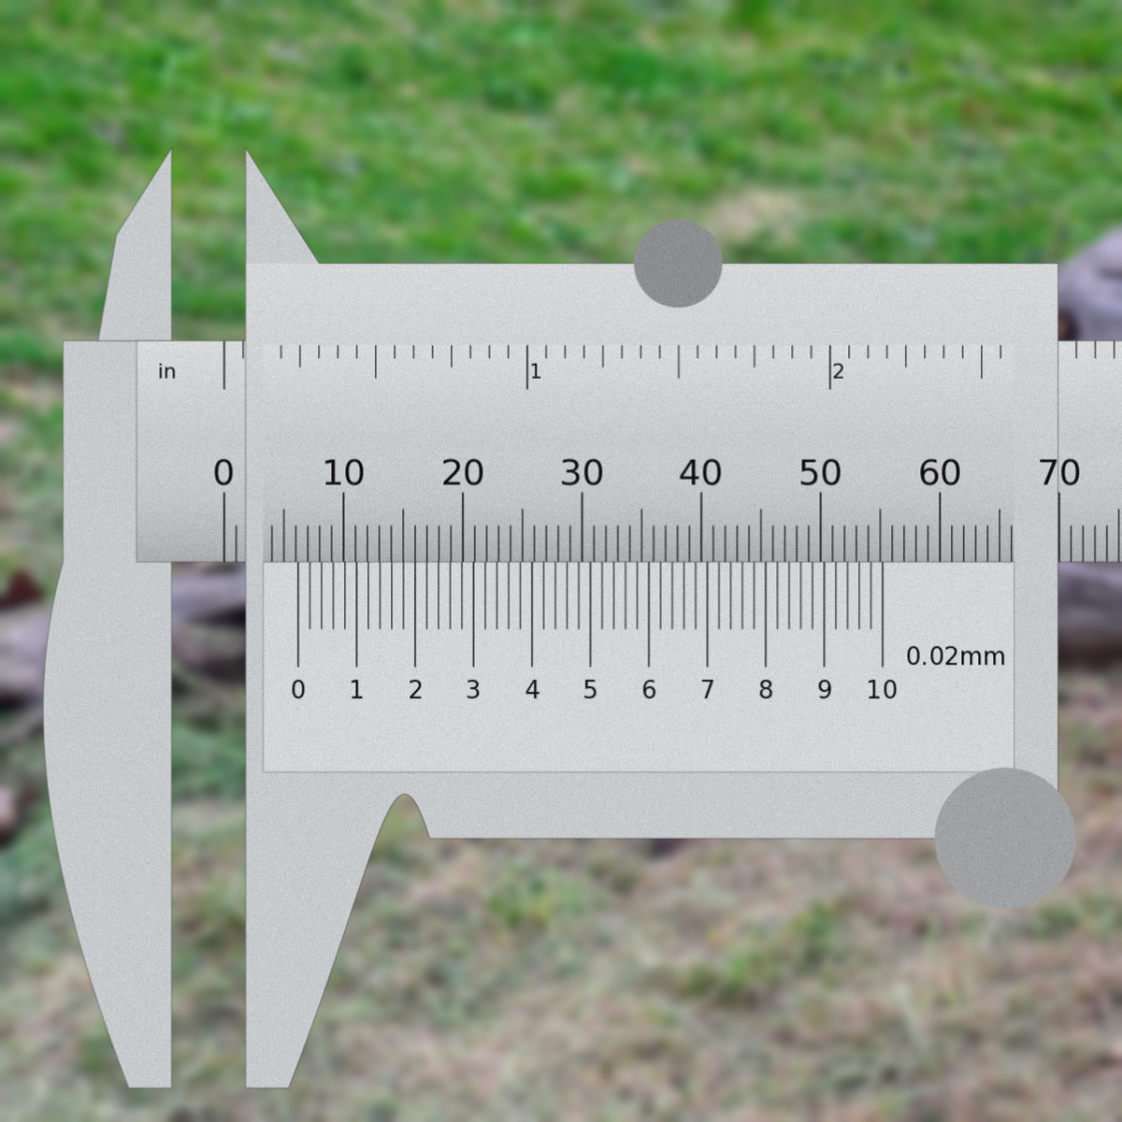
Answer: {"value": 6.2, "unit": "mm"}
